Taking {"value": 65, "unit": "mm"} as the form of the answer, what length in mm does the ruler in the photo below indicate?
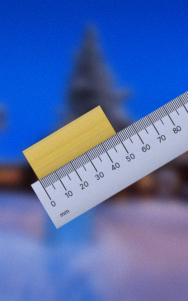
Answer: {"value": 50, "unit": "mm"}
